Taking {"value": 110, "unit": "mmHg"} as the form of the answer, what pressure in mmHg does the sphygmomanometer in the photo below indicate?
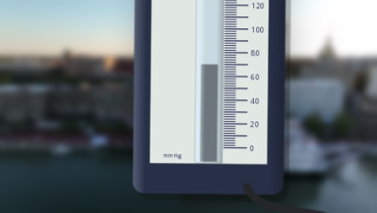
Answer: {"value": 70, "unit": "mmHg"}
